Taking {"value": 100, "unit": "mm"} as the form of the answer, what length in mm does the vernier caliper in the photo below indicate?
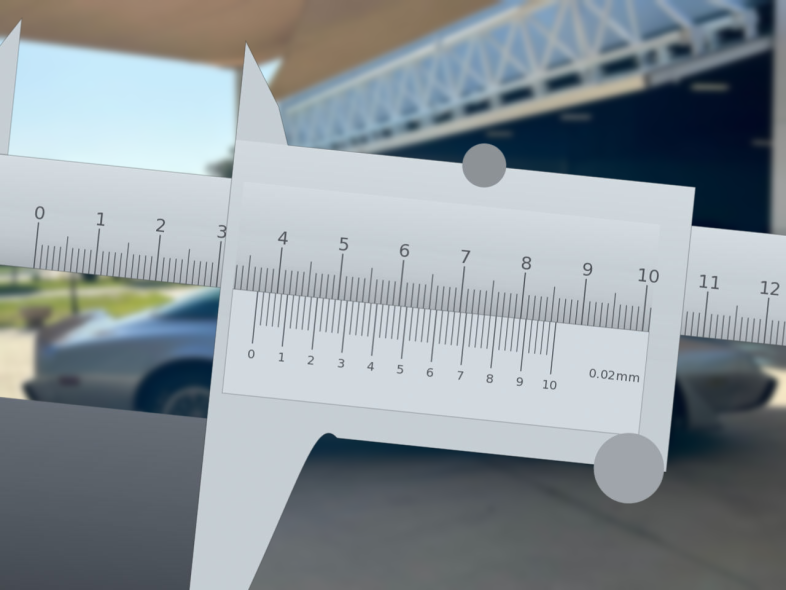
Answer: {"value": 36.8, "unit": "mm"}
